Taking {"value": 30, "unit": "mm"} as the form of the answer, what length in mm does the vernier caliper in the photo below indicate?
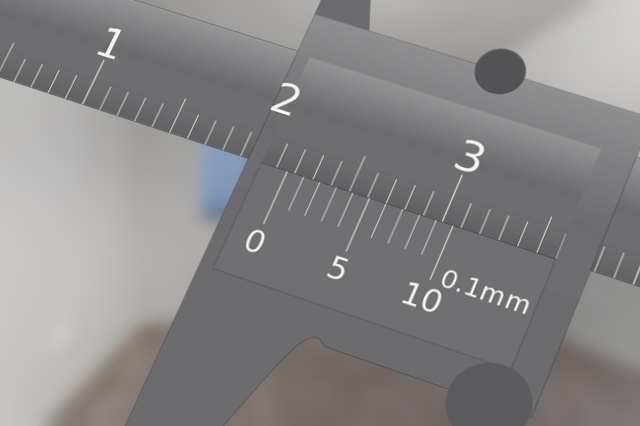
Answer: {"value": 21.6, "unit": "mm"}
